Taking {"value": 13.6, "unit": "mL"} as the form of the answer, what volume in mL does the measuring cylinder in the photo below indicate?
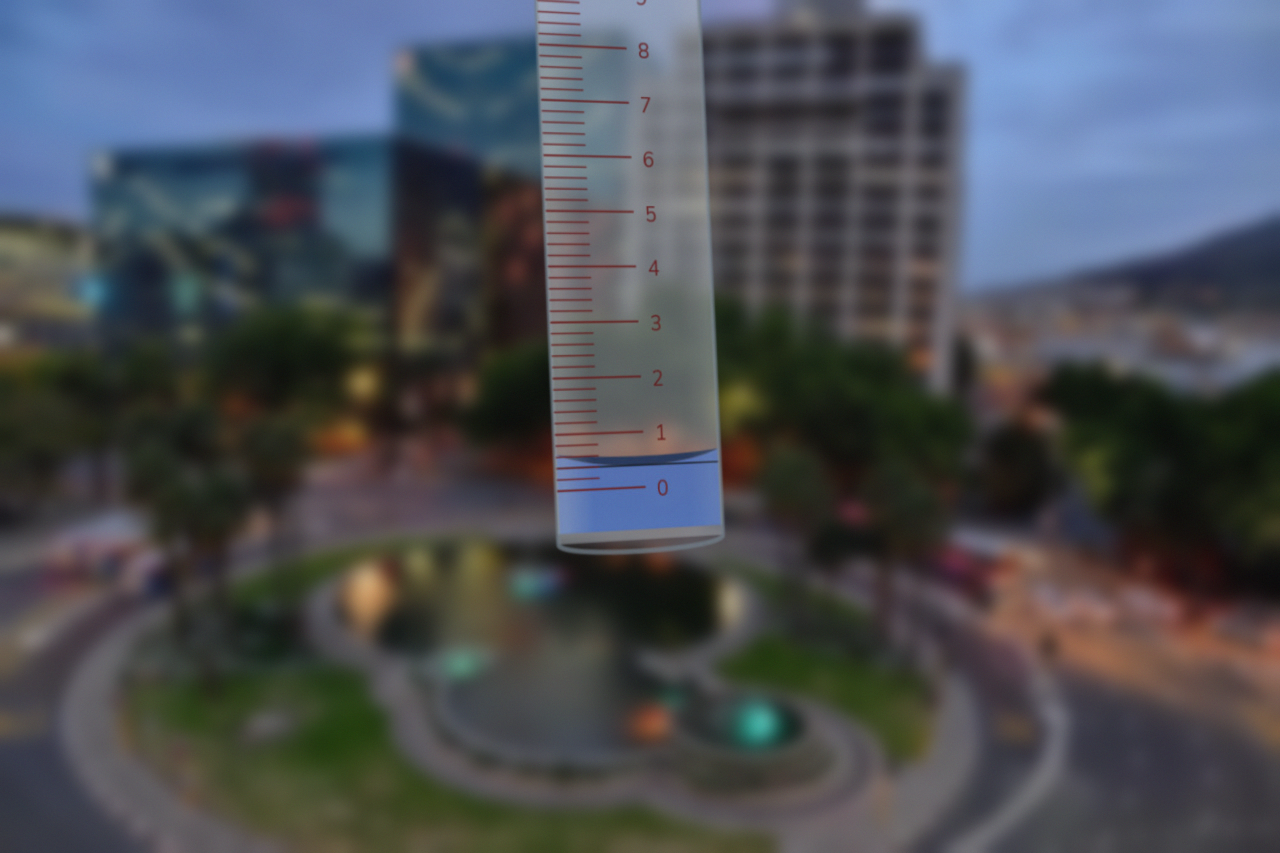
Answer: {"value": 0.4, "unit": "mL"}
